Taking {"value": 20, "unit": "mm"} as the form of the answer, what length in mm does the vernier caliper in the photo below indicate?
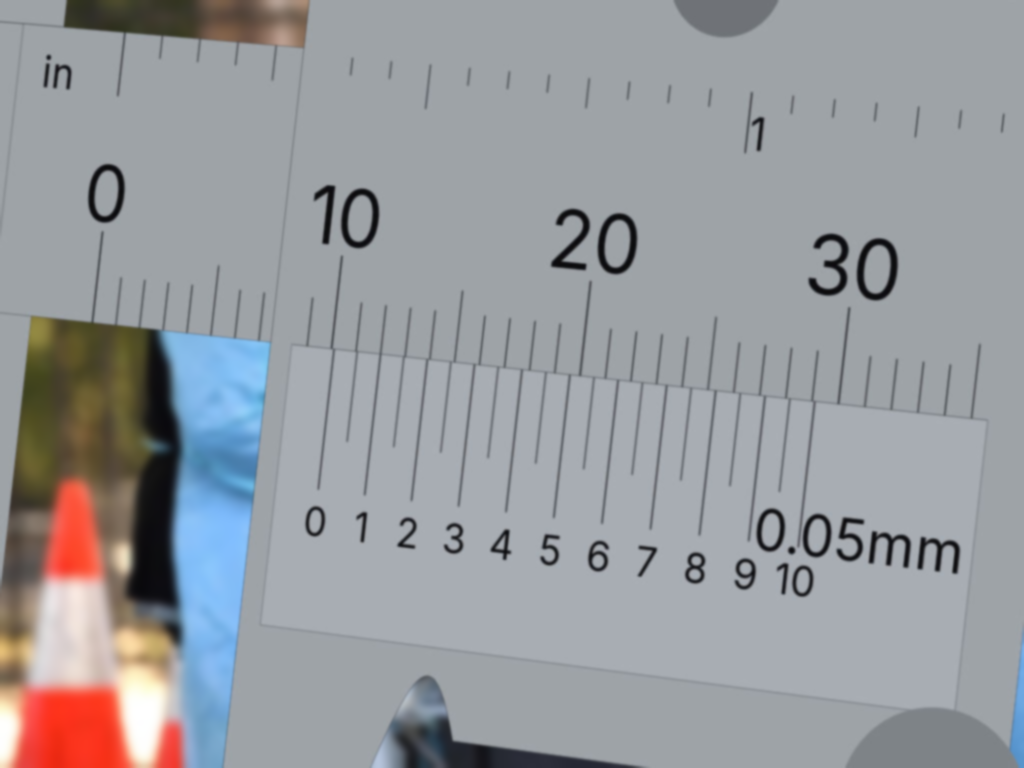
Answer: {"value": 10.1, "unit": "mm"}
